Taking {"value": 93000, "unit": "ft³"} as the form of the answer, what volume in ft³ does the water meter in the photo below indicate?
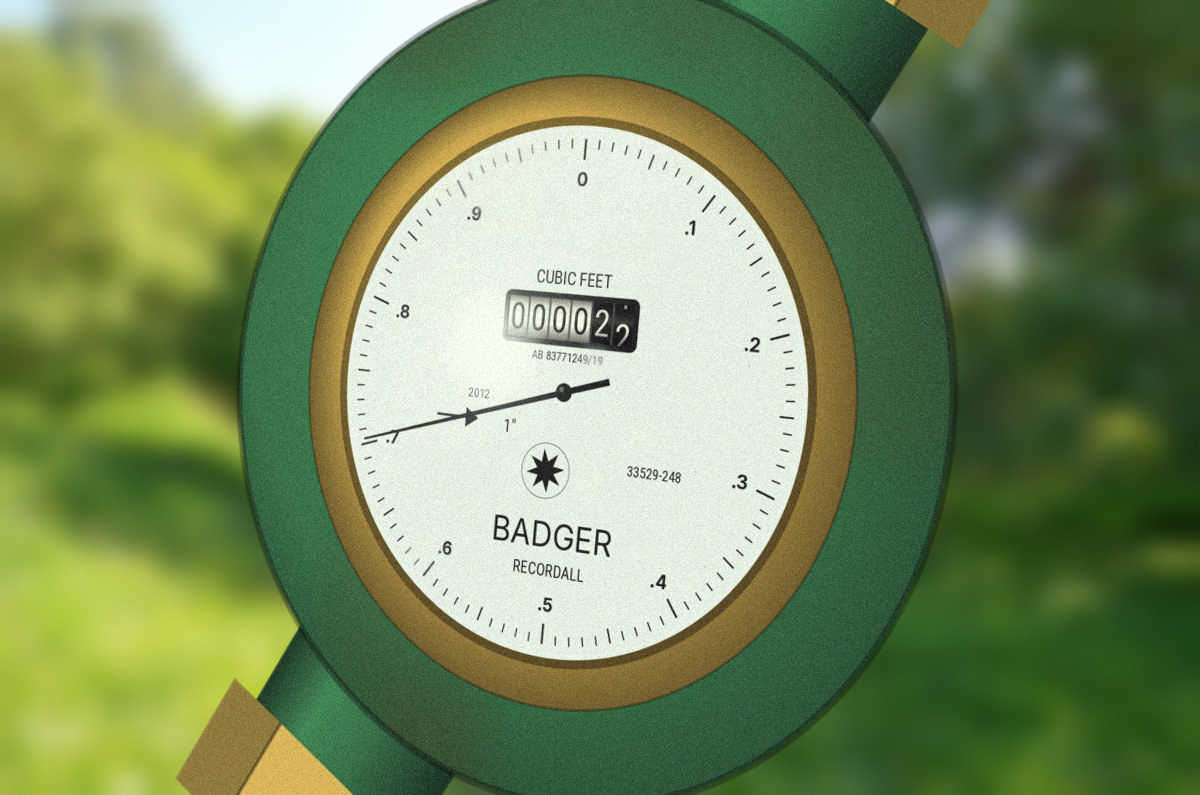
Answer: {"value": 21.70, "unit": "ft³"}
